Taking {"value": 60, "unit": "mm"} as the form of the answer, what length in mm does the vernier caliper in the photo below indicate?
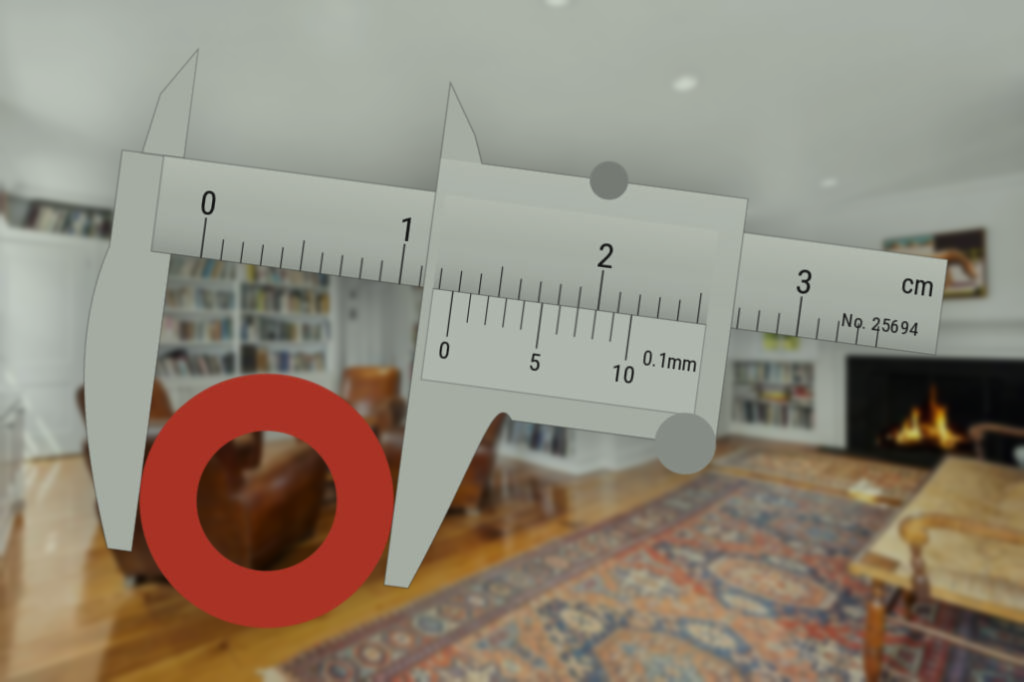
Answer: {"value": 12.7, "unit": "mm"}
